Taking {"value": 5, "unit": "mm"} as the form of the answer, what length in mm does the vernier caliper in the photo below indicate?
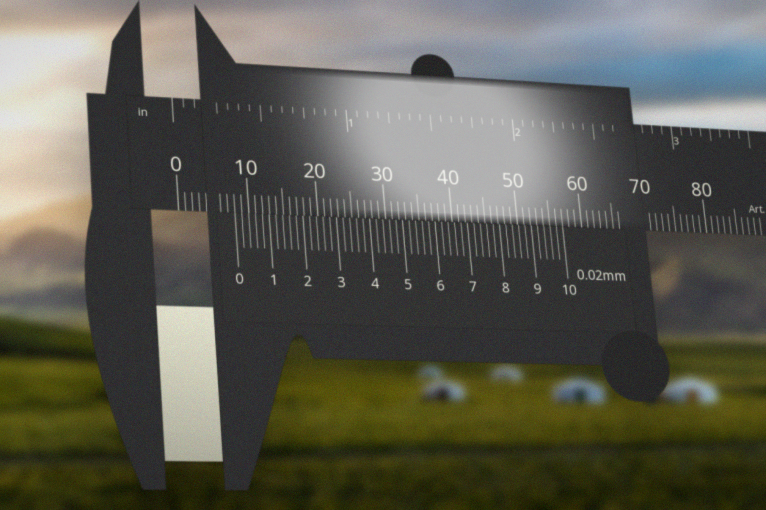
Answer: {"value": 8.0, "unit": "mm"}
